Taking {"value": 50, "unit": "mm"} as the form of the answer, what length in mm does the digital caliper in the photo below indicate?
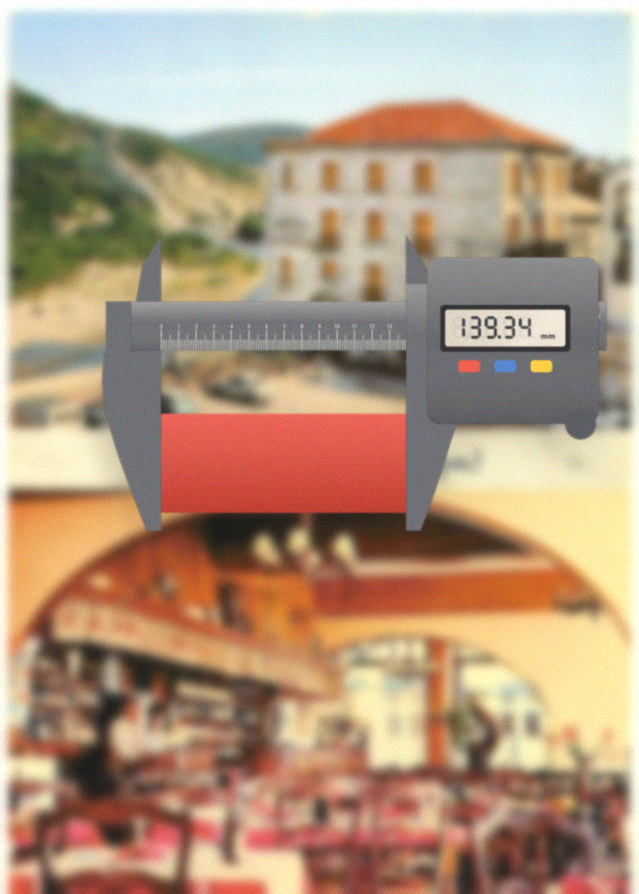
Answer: {"value": 139.34, "unit": "mm"}
